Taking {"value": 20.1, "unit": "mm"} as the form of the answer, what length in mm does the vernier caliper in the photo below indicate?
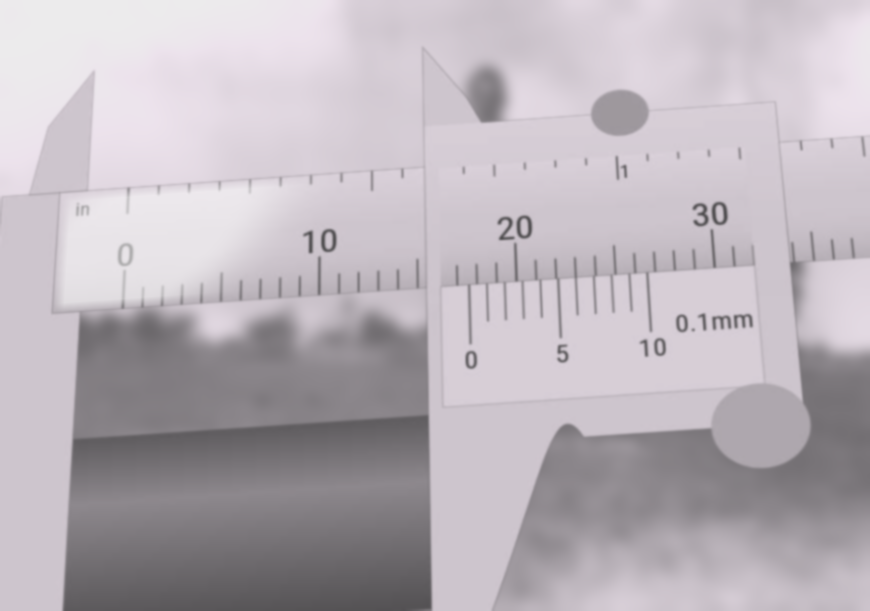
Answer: {"value": 17.6, "unit": "mm"}
